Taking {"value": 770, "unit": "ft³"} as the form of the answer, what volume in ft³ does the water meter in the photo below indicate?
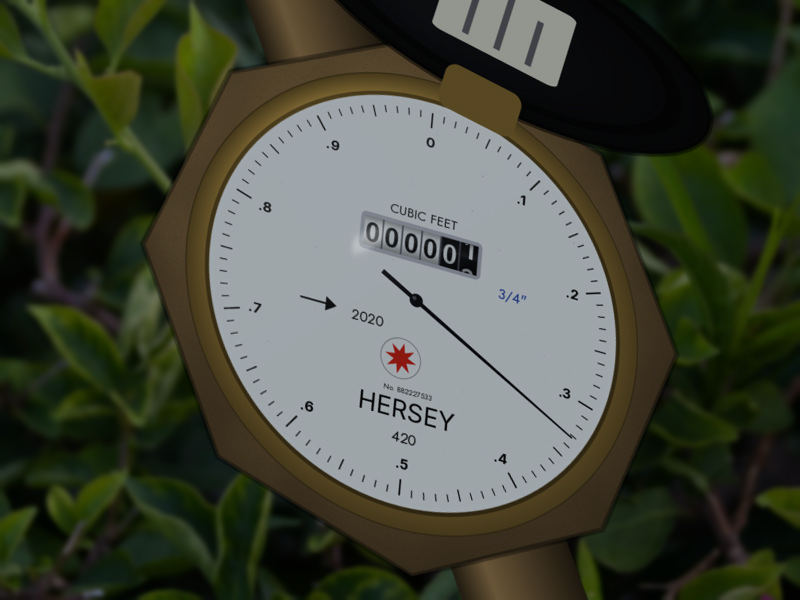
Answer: {"value": 1.33, "unit": "ft³"}
